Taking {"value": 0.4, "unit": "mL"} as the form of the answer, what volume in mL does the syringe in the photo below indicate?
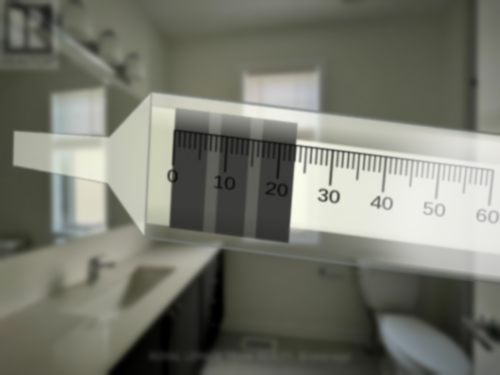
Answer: {"value": 0, "unit": "mL"}
